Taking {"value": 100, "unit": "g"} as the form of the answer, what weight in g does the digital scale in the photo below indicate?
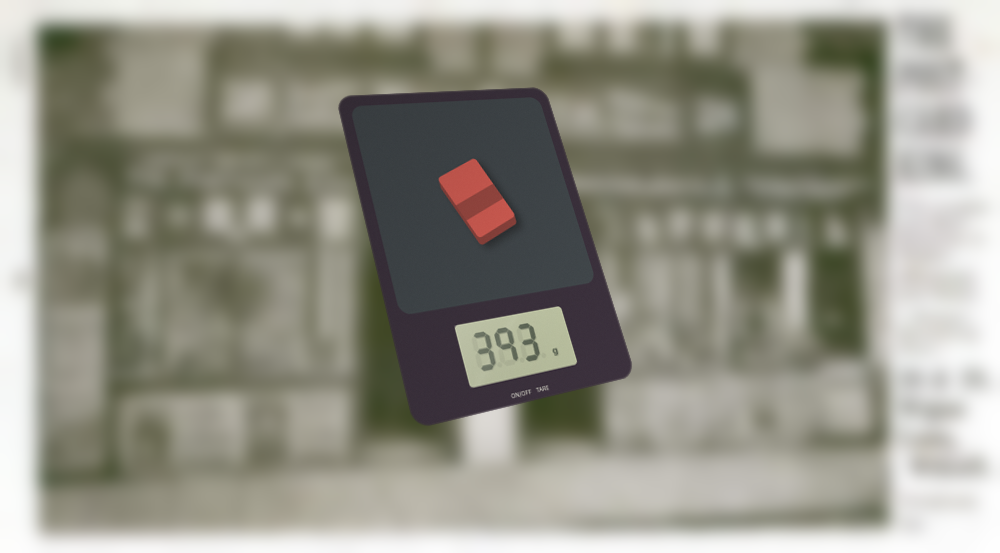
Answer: {"value": 393, "unit": "g"}
